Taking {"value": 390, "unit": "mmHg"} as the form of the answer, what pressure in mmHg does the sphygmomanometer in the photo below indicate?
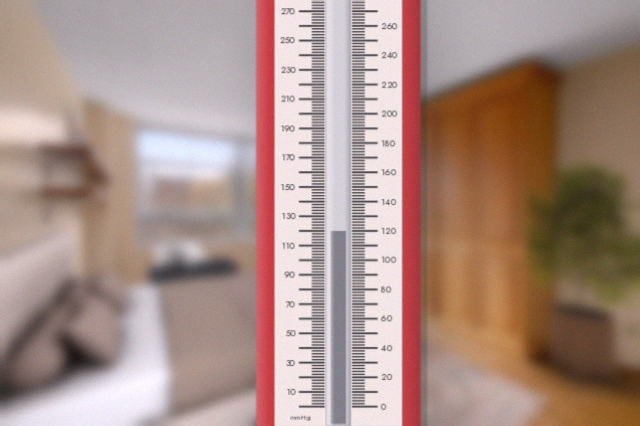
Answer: {"value": 120, "unit": "mmHg"}
